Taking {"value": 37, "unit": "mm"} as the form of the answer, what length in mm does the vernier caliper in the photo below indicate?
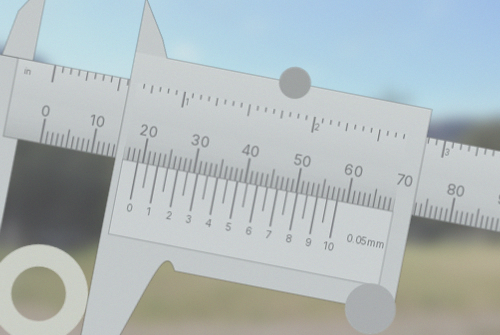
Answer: {"value": 19.0, "unit": "mm"}
